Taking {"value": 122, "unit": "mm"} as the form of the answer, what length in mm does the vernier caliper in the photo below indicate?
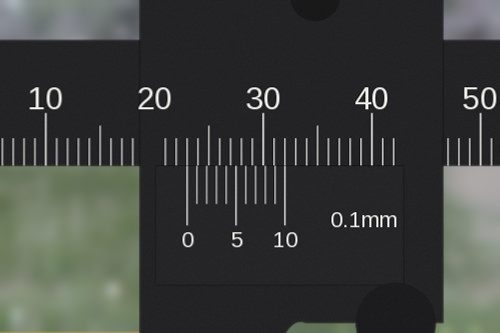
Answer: {"value": 23.0, "unit": "mm"}
